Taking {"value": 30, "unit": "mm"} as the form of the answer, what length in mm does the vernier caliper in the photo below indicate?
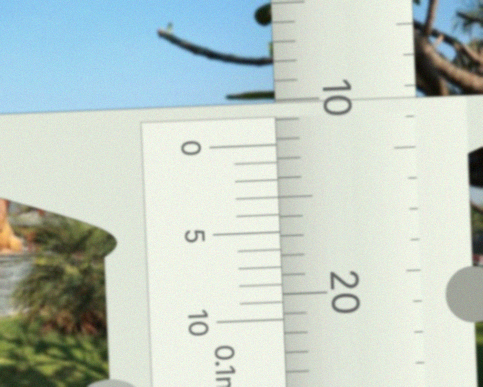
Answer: {"value": 12.3, "unit": "mm"}
